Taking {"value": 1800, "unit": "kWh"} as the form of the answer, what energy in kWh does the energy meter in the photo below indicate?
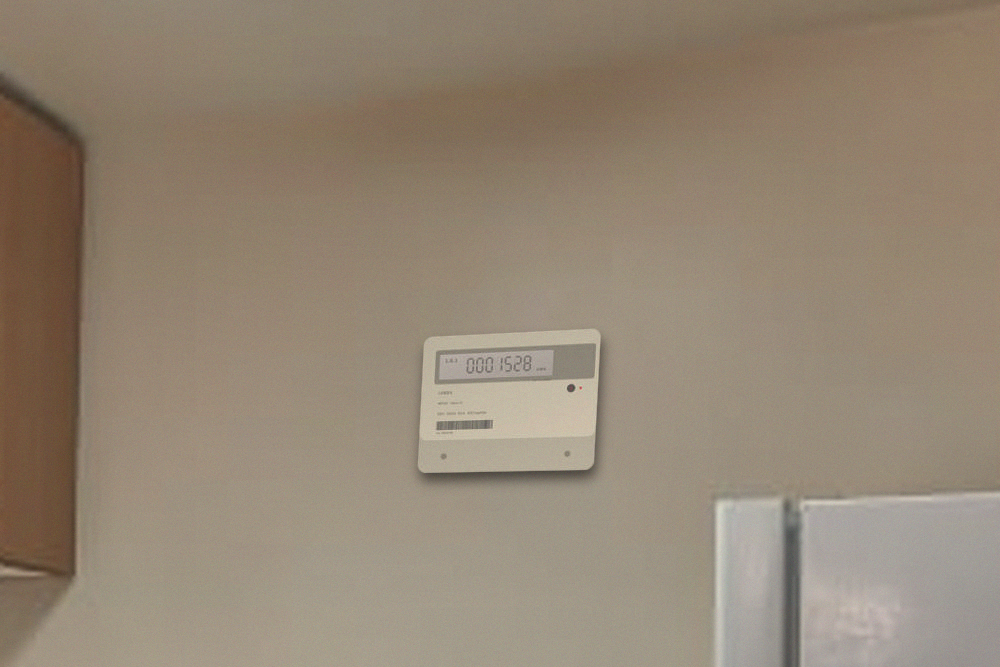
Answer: {"value": 1528, "unit": "kWh"}
